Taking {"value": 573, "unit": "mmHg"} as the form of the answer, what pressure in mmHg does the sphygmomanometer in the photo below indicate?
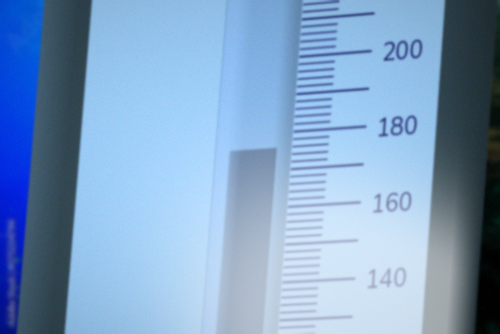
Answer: {"value": 176, "unit": "mmHg"}
